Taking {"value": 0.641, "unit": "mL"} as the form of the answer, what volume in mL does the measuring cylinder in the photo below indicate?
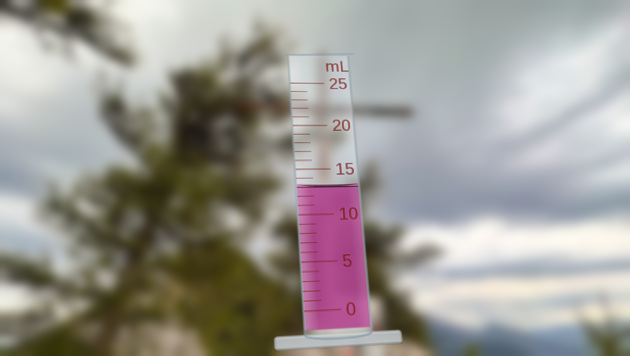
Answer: {"value": 13, "unit": "mL"}
